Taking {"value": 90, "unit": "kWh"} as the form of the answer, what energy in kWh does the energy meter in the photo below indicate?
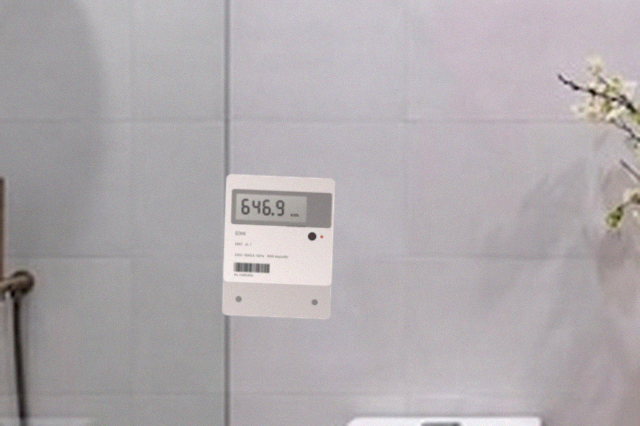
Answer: {"value": 646.9, "unit": "kWh"}
